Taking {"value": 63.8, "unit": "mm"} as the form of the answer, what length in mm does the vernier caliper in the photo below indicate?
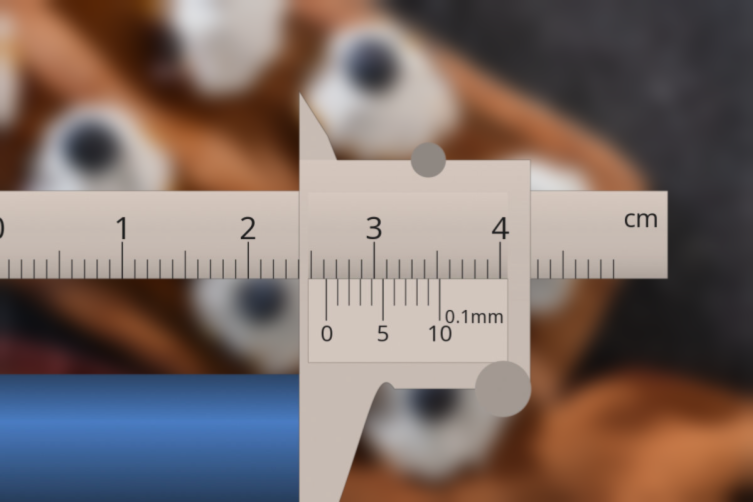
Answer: {"value": 26.2, "unit": "mm"}
